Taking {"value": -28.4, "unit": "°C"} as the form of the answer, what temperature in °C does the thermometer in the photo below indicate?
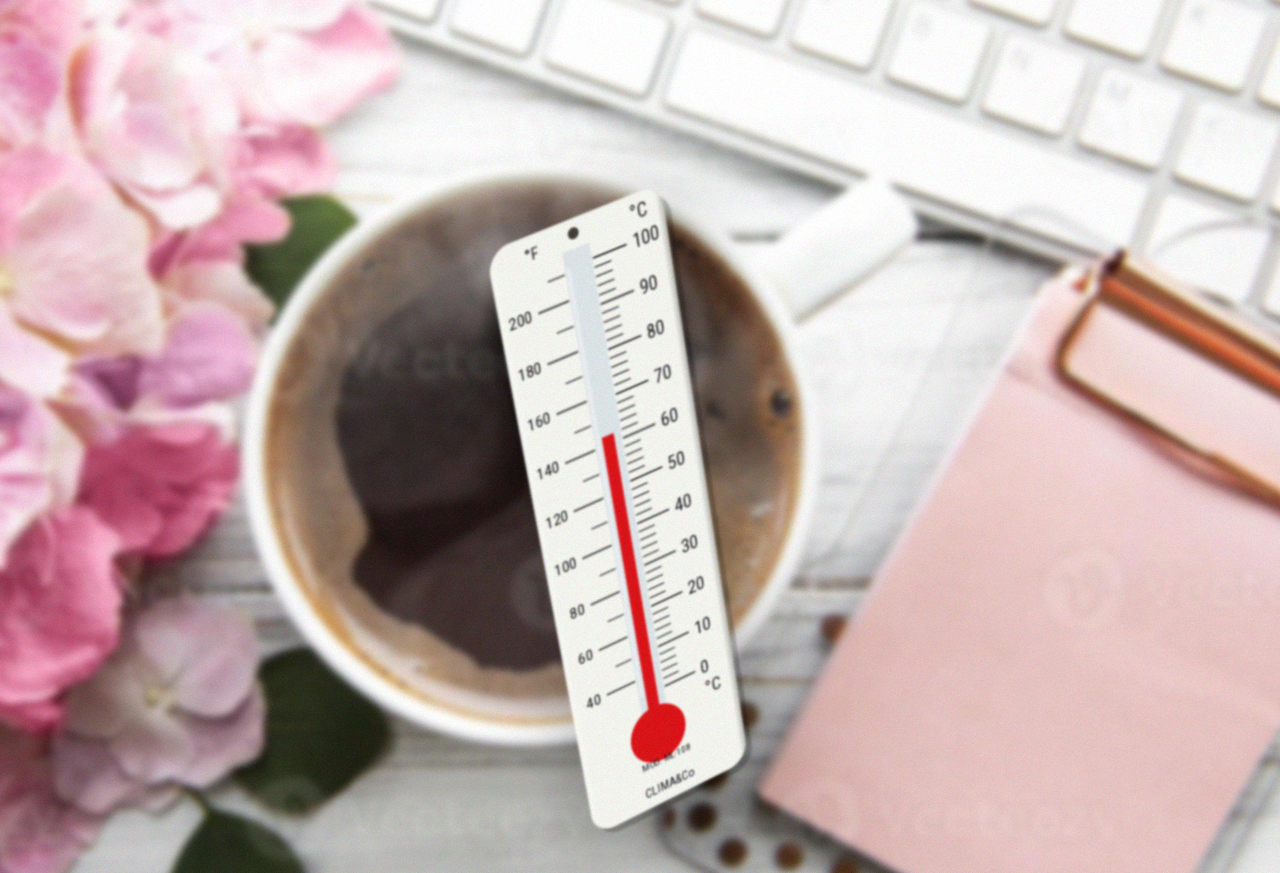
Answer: {"value": 62, "unit": "°C"}
